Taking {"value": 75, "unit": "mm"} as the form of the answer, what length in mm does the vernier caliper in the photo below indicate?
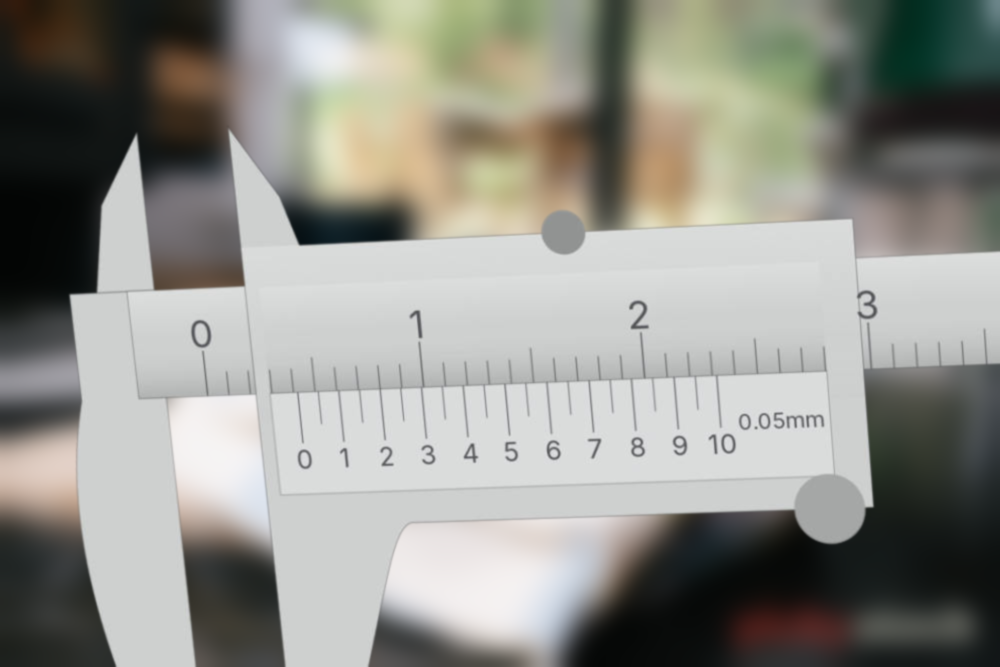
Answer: {"value": 4.2, "unit": "mm"}
